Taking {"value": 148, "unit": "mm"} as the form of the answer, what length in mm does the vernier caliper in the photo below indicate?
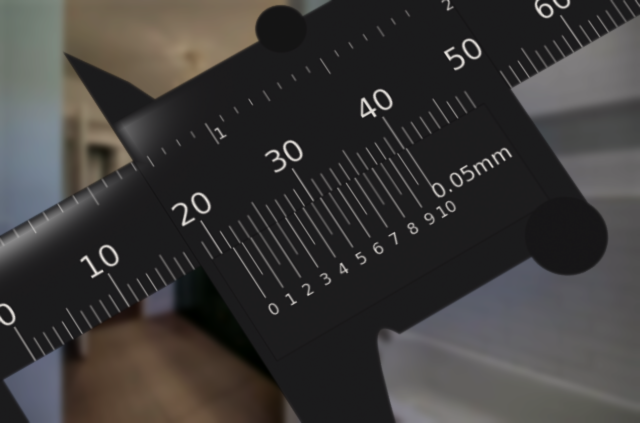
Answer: {"value": 21.2, "unit": "mm"}
